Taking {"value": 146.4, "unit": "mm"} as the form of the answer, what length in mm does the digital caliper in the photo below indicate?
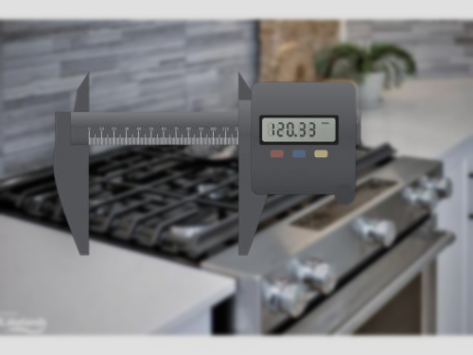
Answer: {"value": 120.33, "unit": "mm"}
